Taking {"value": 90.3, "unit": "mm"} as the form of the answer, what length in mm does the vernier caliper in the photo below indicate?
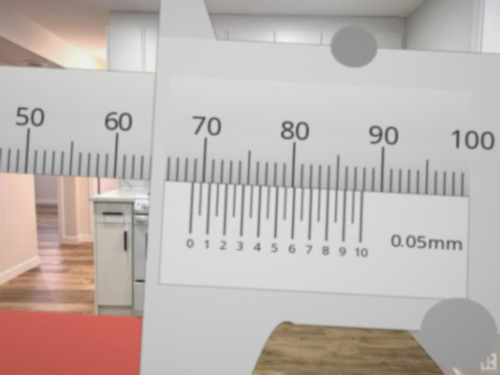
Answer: {"value": 68.8, "unit": "mm"}
